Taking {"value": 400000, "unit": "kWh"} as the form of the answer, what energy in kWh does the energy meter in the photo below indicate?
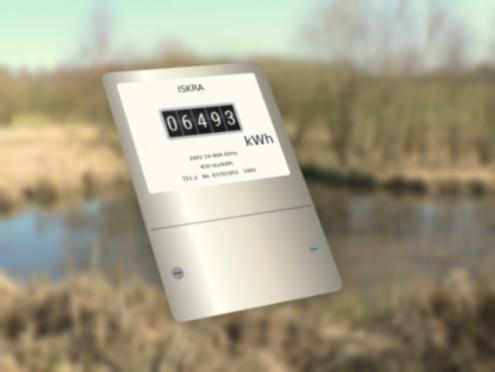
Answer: {"value": 6493, "unit": "kWh"}
